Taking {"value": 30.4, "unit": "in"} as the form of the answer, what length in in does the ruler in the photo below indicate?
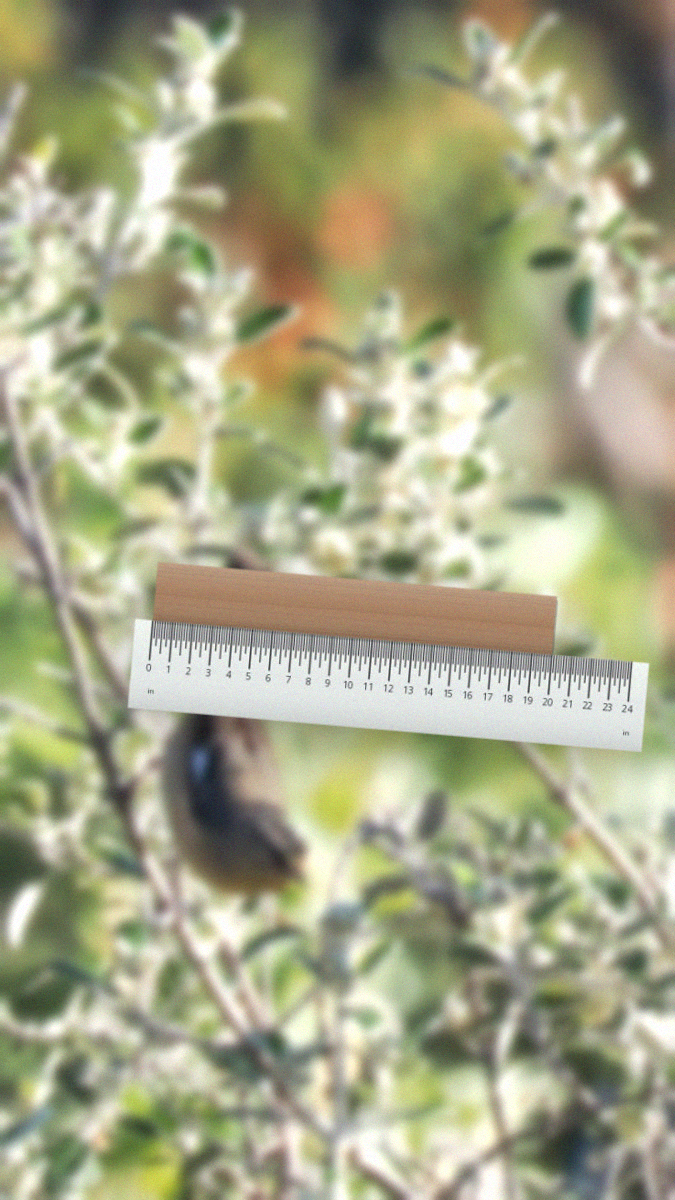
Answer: {"value": 20, "unit": "in"}
